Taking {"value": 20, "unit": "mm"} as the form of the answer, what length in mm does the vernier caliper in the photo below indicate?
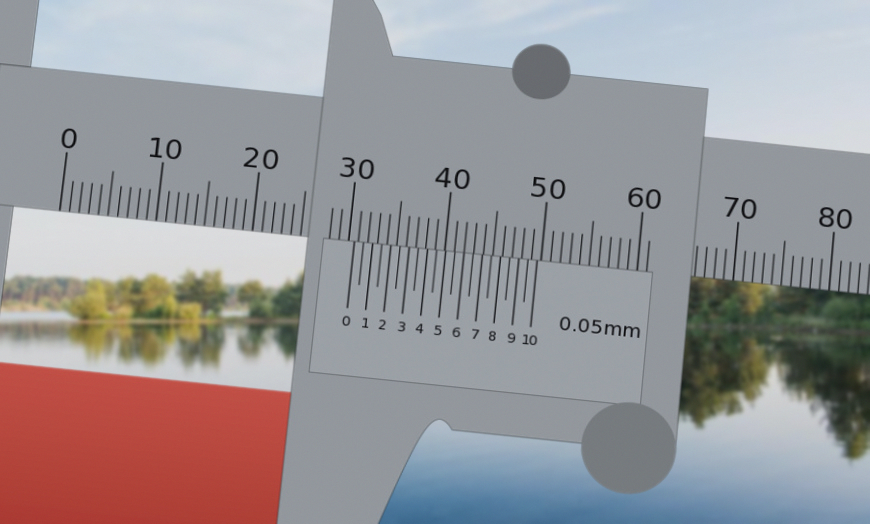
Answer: {"value": 30.6, "unit": "mm"}
